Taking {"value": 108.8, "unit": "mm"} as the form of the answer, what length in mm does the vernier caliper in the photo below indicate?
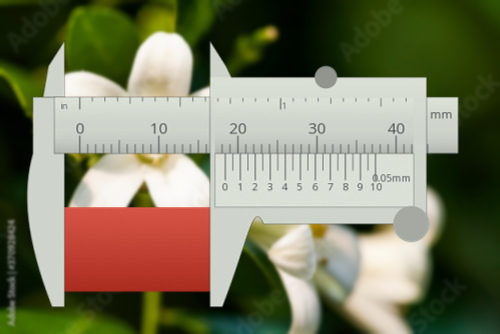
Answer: {"value": 18.4, "unit": "mm"}
